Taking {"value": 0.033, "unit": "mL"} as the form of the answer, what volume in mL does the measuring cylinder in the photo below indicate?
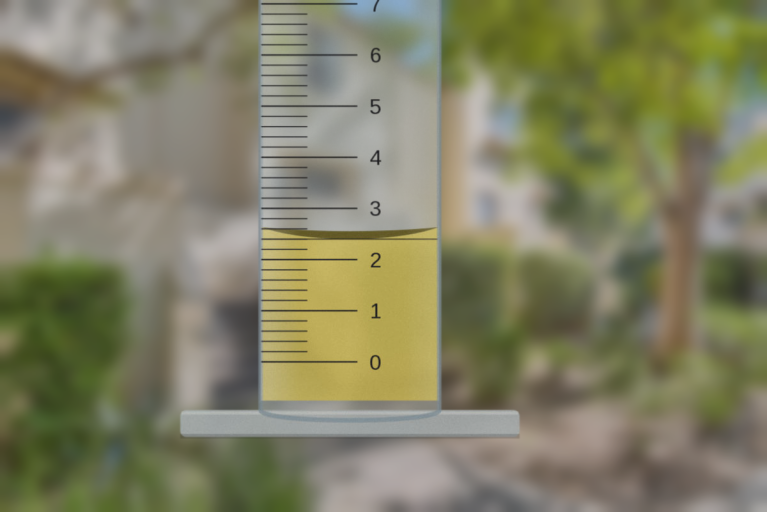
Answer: {"value": 2.4, "unit": "mL"}
